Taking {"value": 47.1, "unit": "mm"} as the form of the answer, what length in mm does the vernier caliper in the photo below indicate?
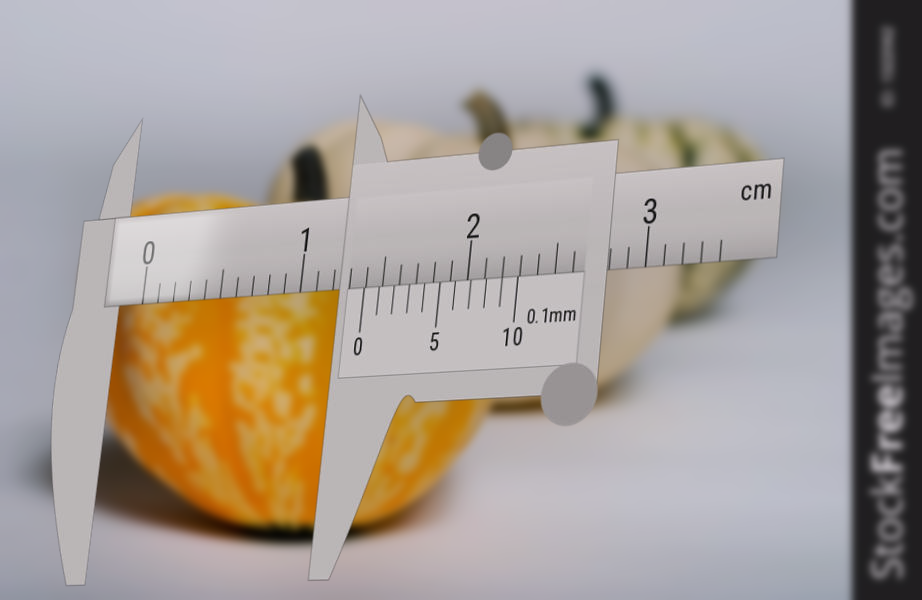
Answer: {"value": 13.9, "unit": "mm"}
